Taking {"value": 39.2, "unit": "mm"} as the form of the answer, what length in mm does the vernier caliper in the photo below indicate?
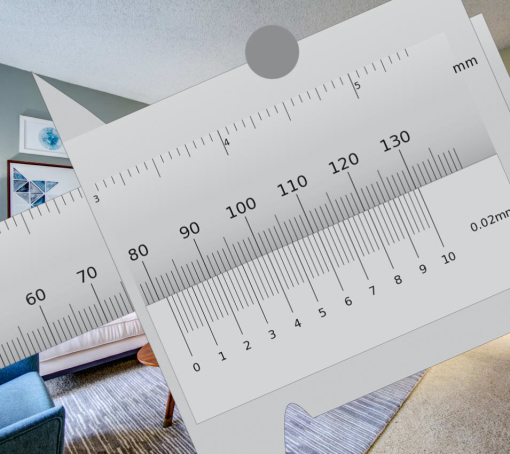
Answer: {"value": 81.4, "unit": "mm"}
